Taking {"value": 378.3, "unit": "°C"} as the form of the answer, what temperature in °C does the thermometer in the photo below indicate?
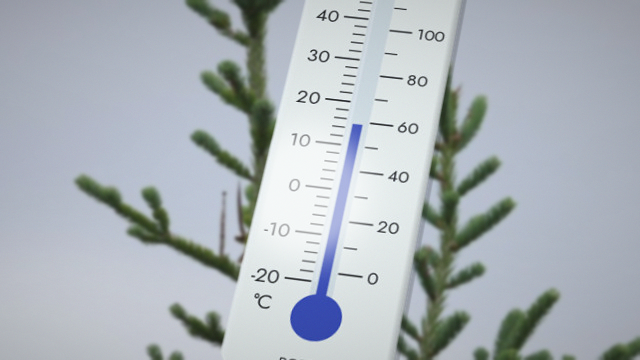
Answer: {"value": 15, "unit": "°C"}
